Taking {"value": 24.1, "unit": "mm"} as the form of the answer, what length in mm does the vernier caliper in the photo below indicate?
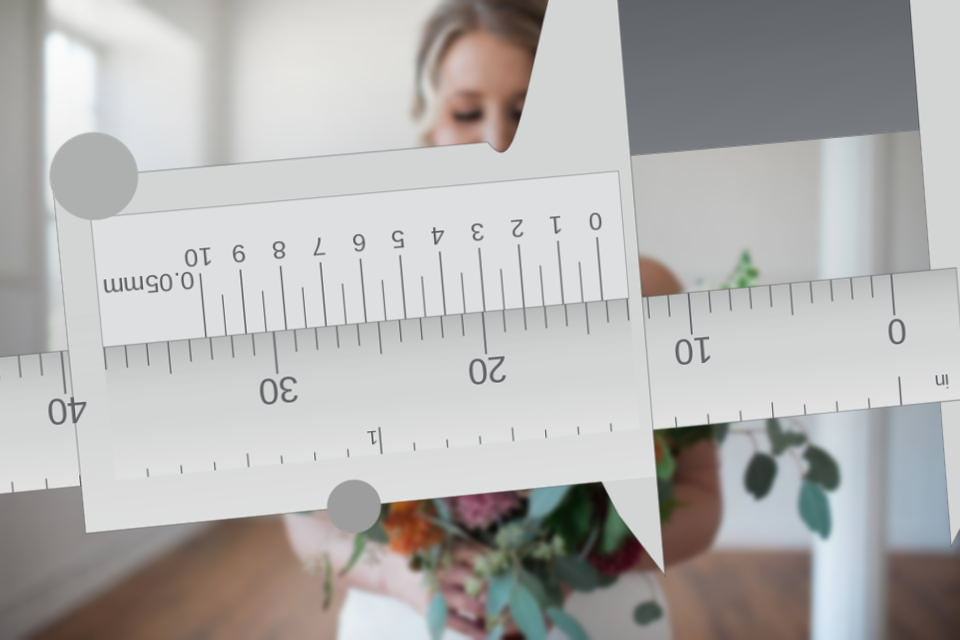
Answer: {"value": 14.2, "unit": "mm"}
